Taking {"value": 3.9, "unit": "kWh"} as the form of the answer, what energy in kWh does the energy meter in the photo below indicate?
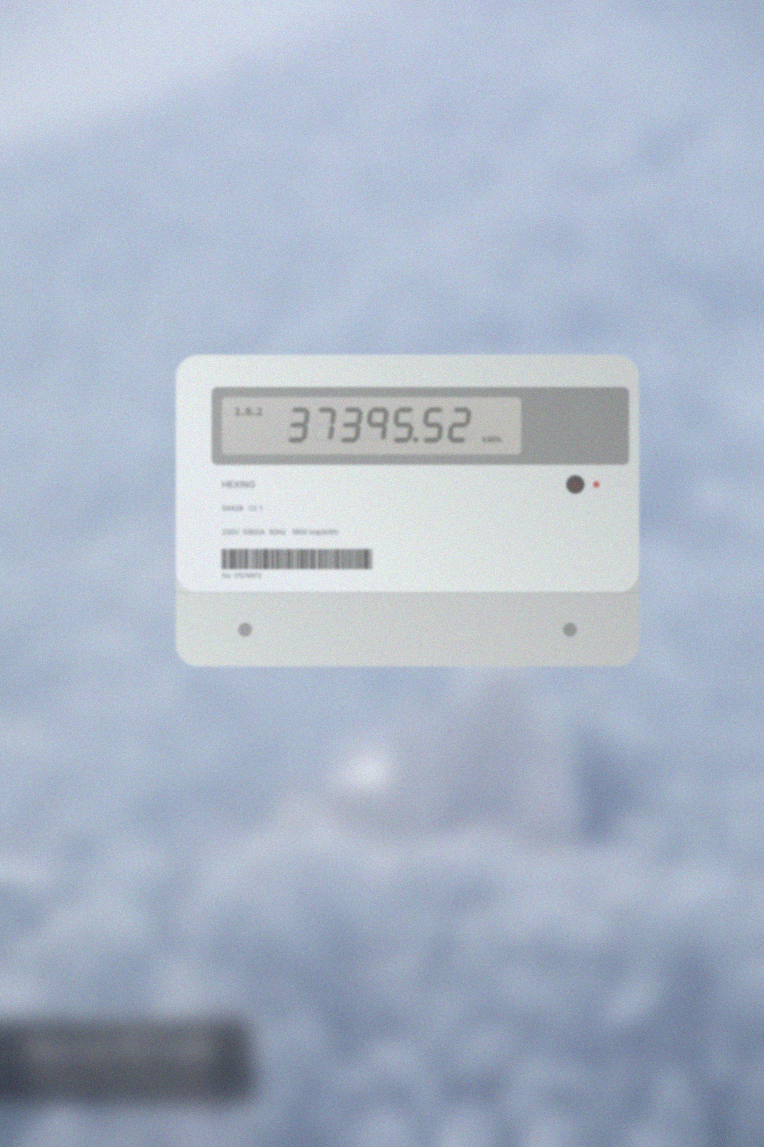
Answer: {"value": 37395.52, "unit": "kWh"}
